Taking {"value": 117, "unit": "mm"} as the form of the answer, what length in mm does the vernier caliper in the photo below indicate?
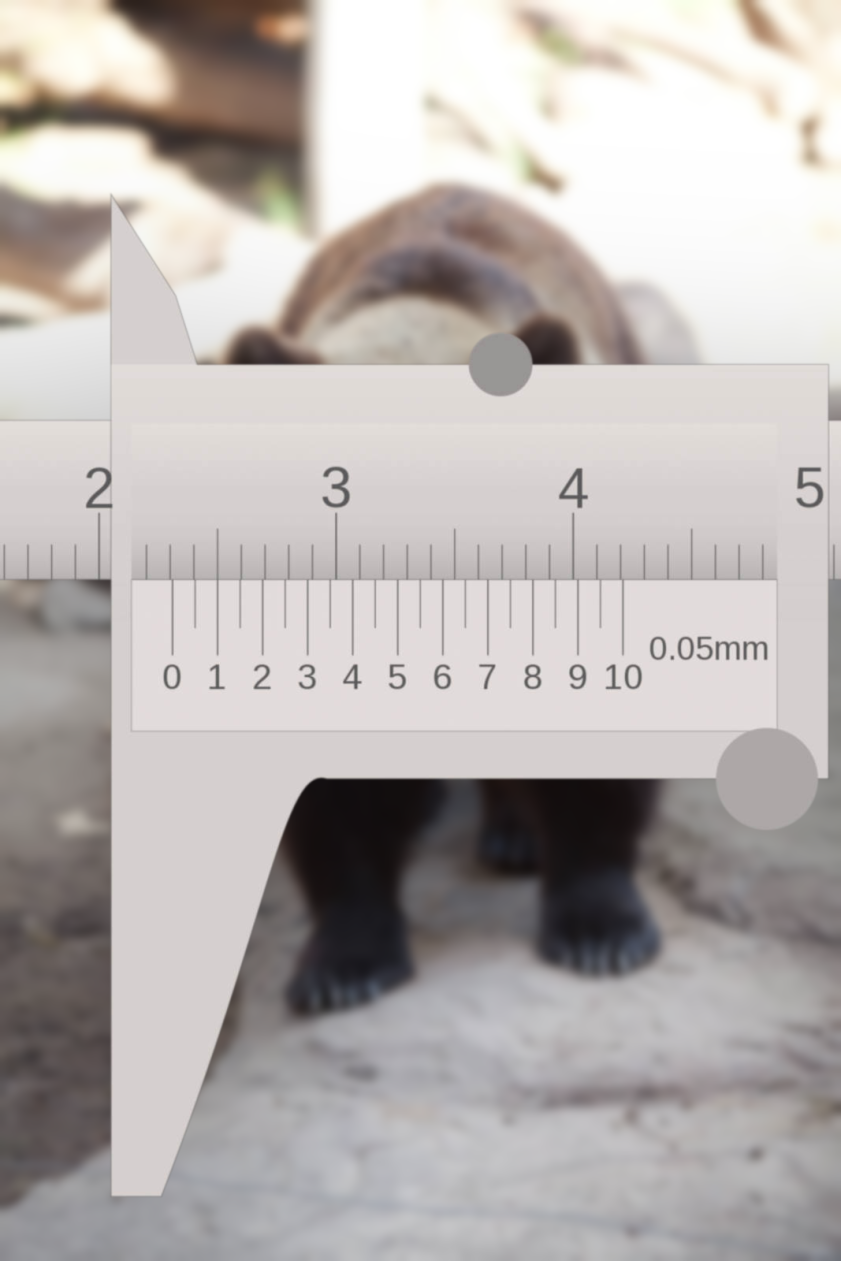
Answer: {"value": 23.1, "unit": "mm"}
